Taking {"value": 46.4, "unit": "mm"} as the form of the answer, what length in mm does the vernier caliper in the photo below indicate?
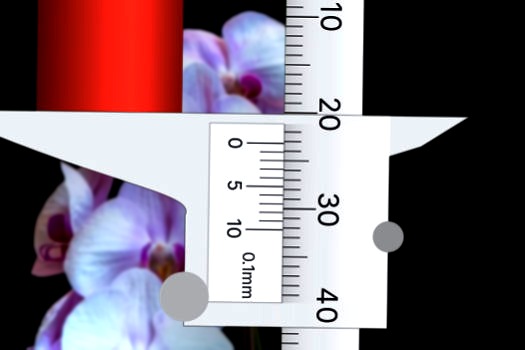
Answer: {"value": 23.2, "unit": "mm"}
